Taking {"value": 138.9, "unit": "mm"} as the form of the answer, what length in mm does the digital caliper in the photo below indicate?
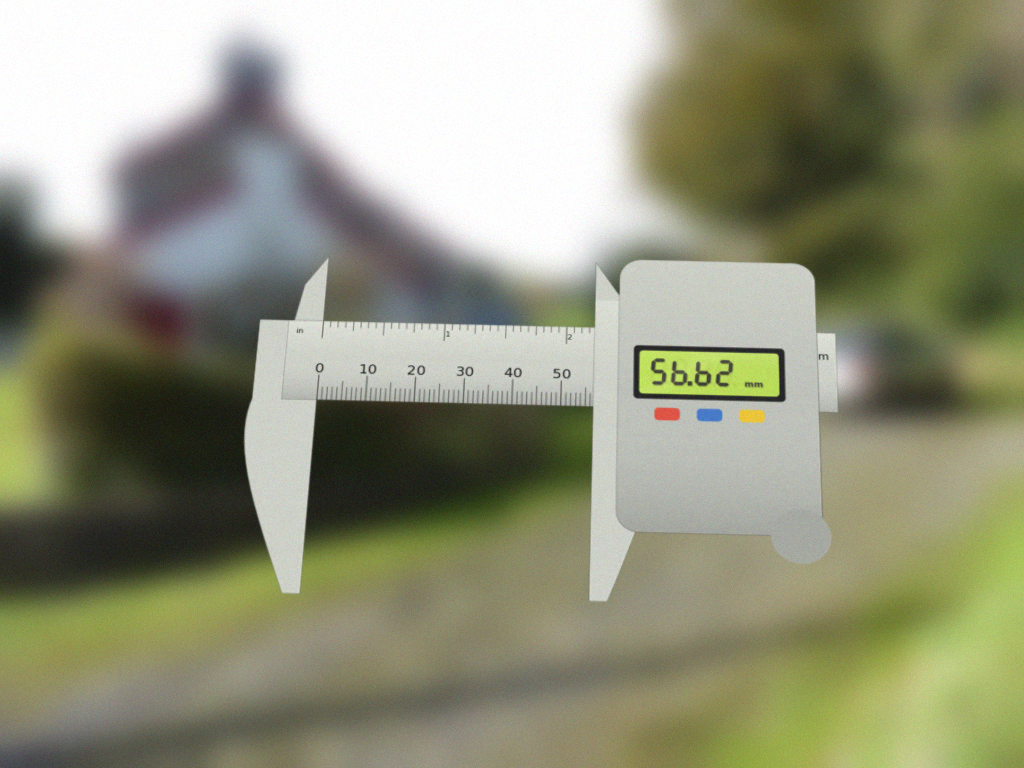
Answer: {"value": 56.62, "unit": "mm"}
